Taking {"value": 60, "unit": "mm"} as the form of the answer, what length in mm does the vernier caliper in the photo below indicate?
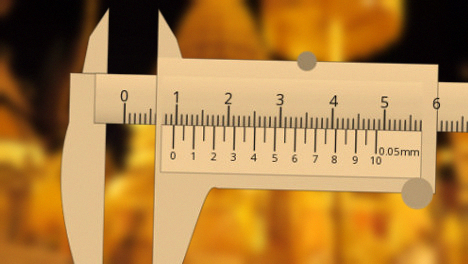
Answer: {"value": 9.5, "unit": "mm"}
